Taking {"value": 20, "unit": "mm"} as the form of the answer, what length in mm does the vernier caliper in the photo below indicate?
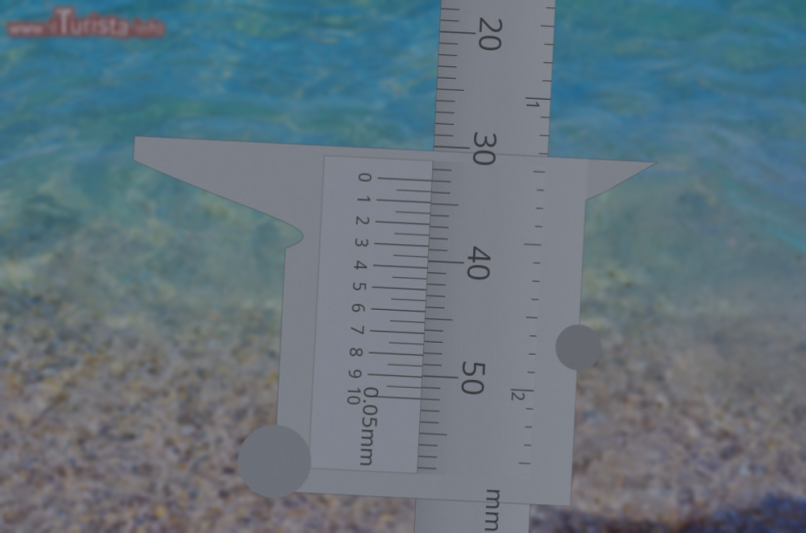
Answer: {"value": 33.0, "unit": "mm"}
